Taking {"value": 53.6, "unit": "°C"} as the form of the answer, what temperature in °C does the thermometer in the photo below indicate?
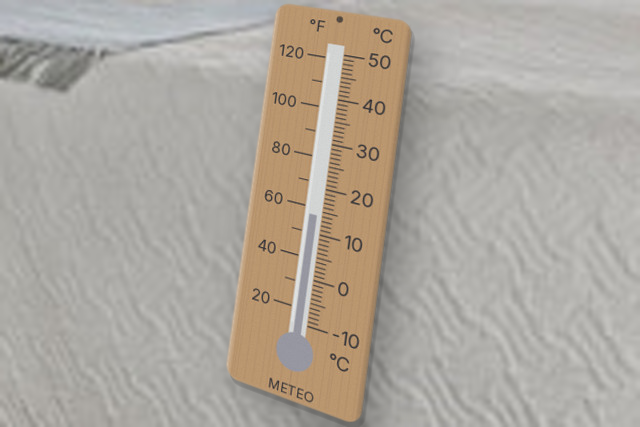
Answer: {"value": 14, "unit": "°C"}
